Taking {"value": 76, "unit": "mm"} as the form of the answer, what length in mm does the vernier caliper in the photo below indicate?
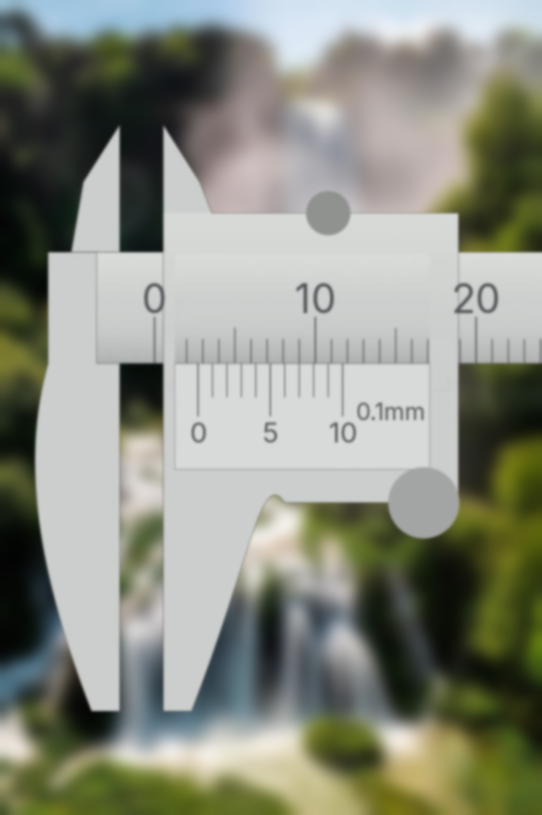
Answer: {"value": 2.7, "unit": "mm"}
